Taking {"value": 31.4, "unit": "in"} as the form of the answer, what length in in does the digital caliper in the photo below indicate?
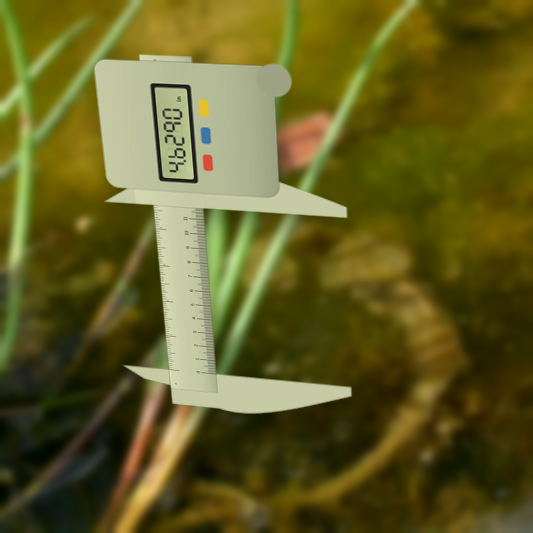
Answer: {"value": 4.6290, "unit": "in"}
